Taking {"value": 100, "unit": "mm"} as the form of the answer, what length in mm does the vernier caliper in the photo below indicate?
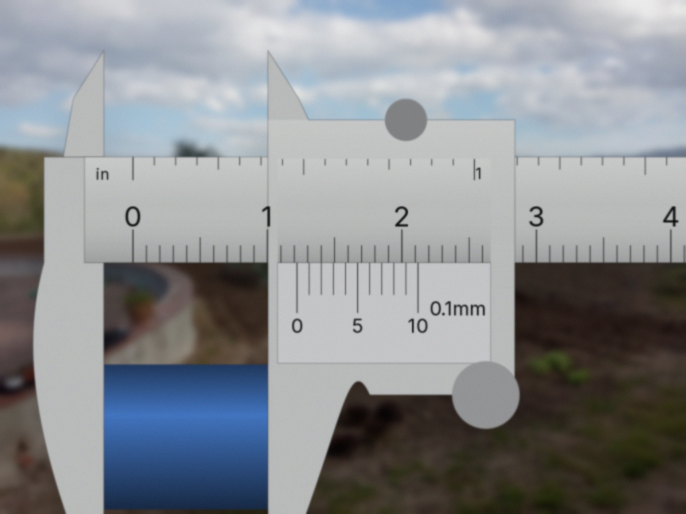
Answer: {"value": 12.2, "unit": "mm"}
